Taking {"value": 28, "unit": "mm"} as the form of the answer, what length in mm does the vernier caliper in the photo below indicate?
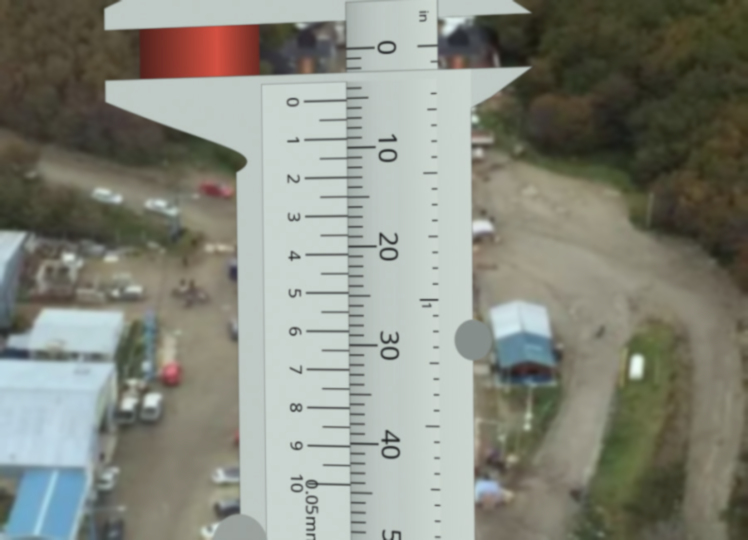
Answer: {"value": 5.2, "unit": "mm"}
